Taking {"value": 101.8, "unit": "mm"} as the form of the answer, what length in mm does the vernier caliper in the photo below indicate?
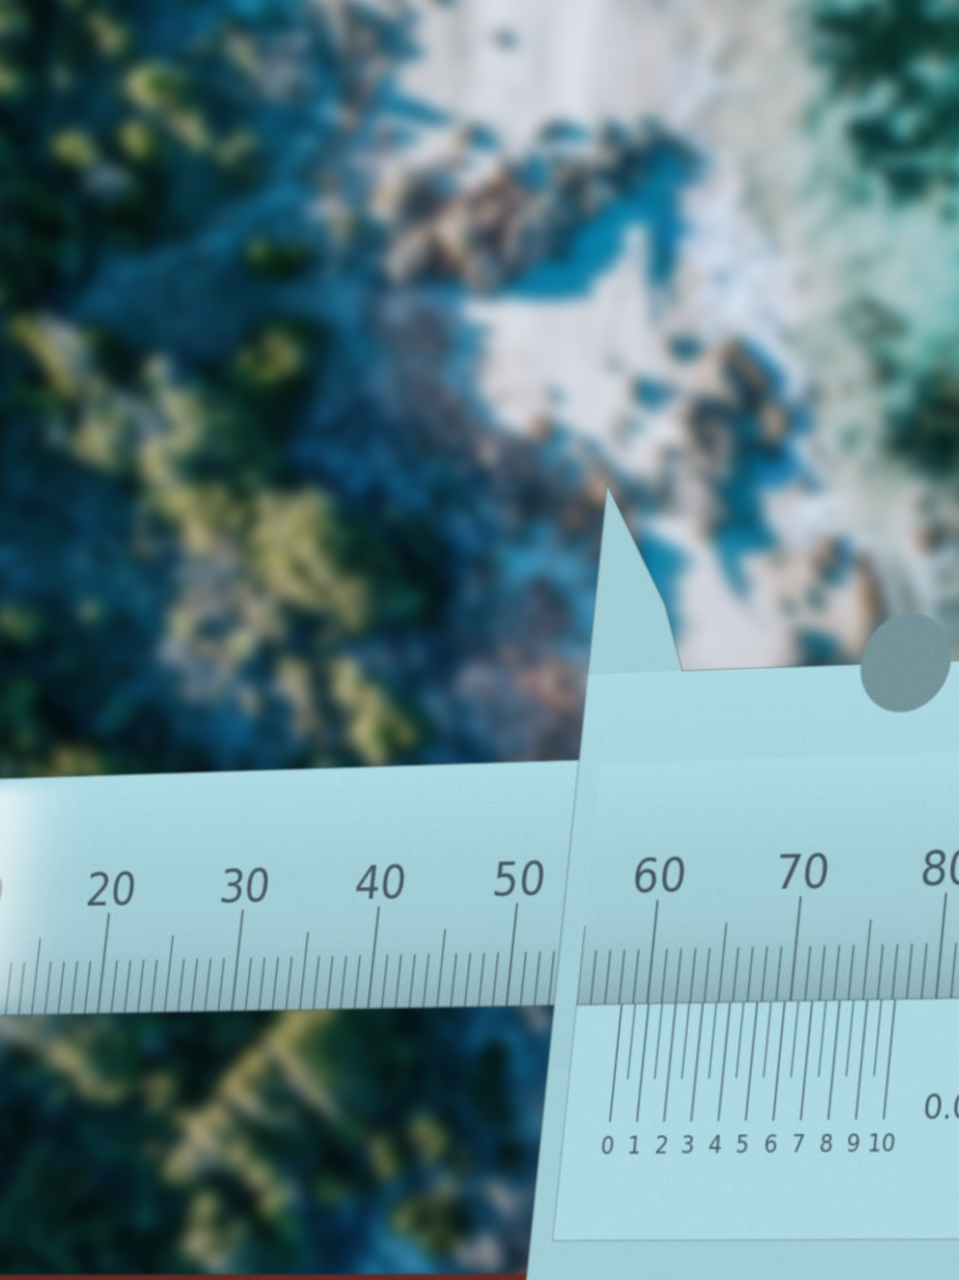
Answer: {"value": 58.2, "unit": "mm"}
